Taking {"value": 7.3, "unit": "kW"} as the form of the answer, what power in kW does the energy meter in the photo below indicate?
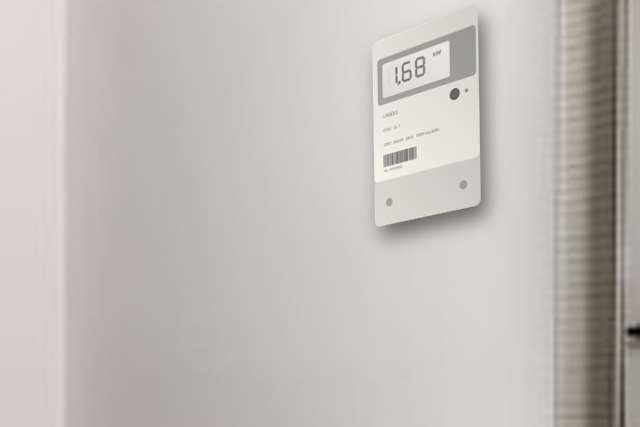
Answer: {"value": 1.68, "unit": "kW"}
